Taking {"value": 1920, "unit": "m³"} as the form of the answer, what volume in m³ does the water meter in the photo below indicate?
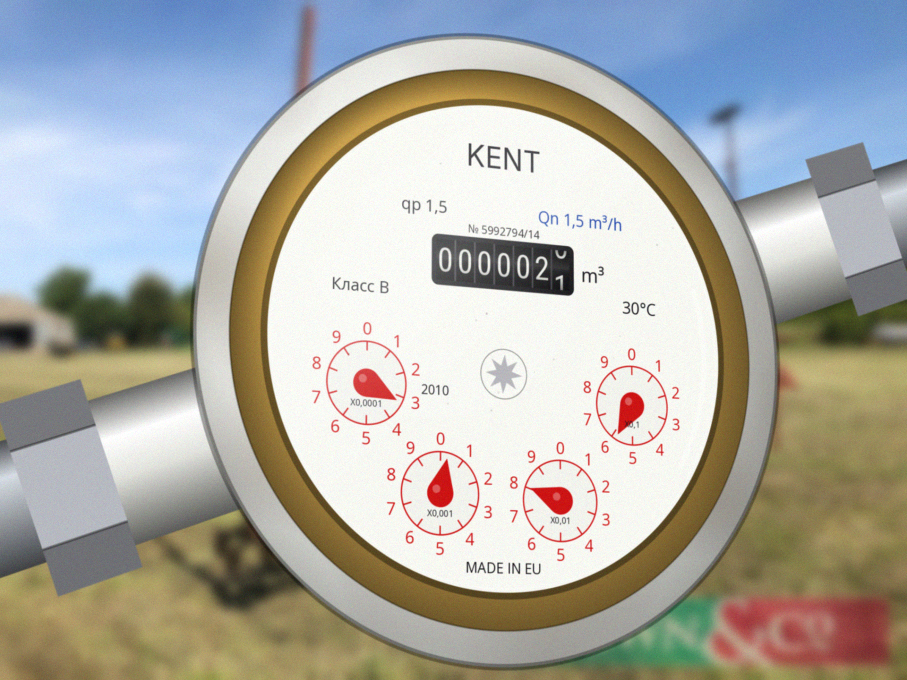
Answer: {"value": 20.5803, "unit": "m³"}
